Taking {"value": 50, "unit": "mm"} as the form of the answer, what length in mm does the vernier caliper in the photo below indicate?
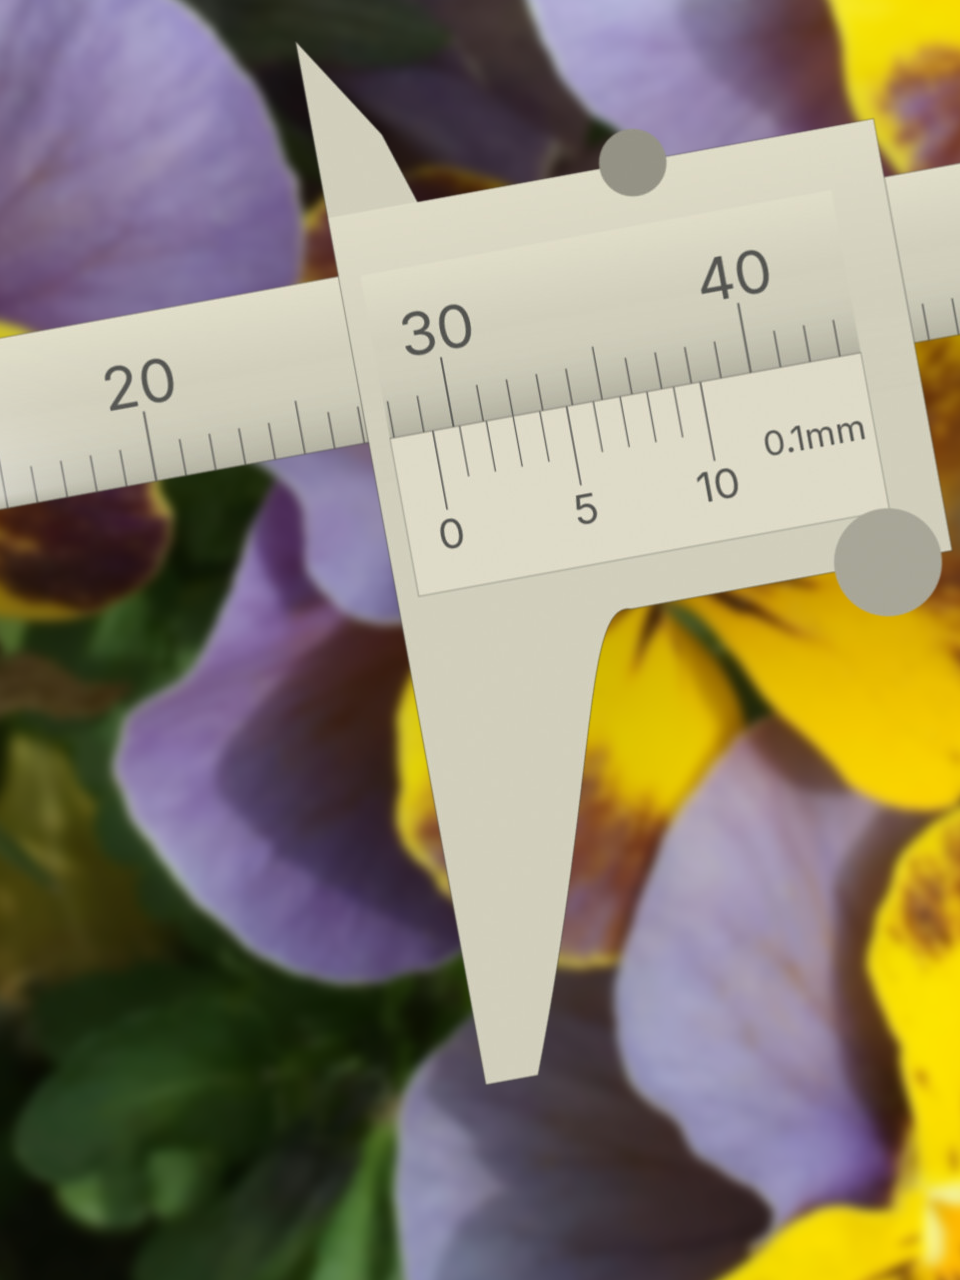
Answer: {"value": 29.3, "unit": "mm"}
